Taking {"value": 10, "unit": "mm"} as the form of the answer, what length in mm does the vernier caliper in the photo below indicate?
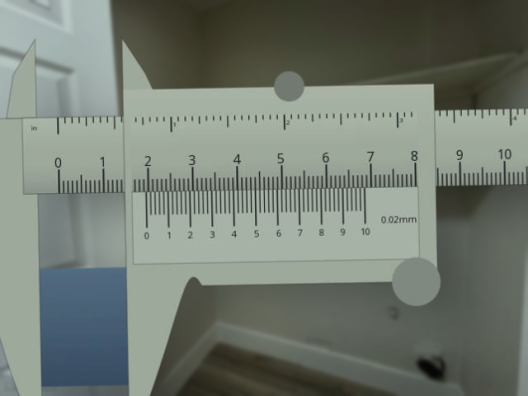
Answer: {"value": 19.5, "unit": "mm"}
